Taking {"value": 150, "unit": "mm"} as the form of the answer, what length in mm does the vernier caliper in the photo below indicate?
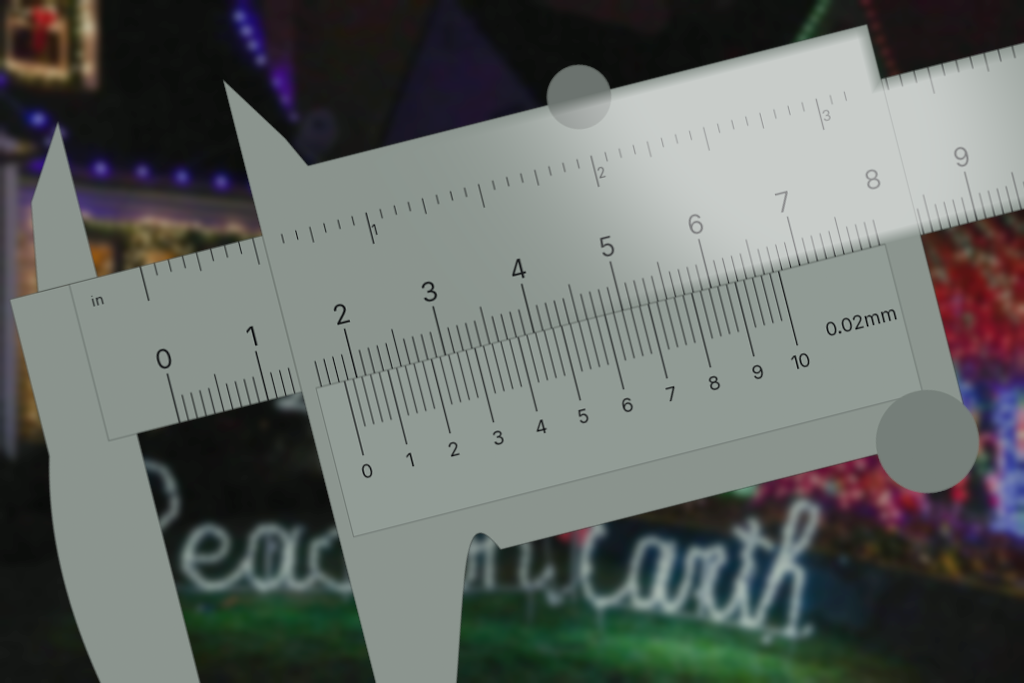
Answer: {"value": 18.6, "unit": "mm"}
